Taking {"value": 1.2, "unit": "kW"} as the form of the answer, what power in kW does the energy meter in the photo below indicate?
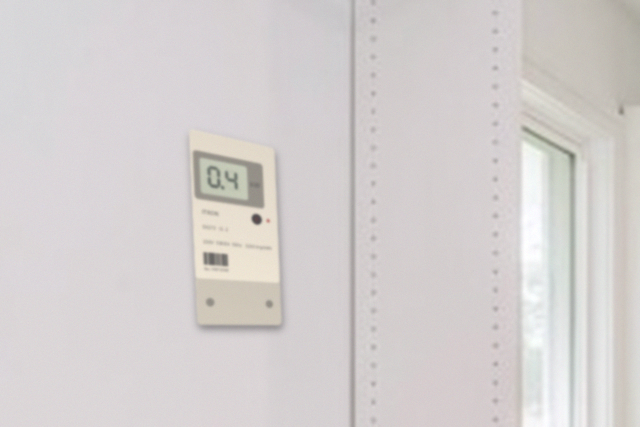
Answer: {"value": 0.4, "unit": "kW"}
